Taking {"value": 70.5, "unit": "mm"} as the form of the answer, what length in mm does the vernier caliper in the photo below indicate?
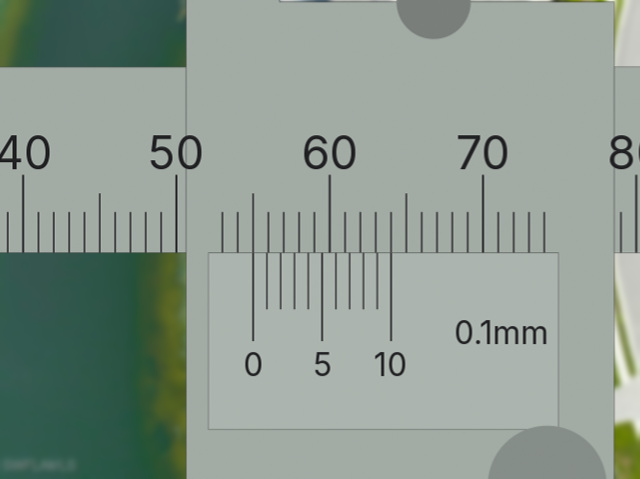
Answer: {"value": 55.0, "unit": "mm"}
